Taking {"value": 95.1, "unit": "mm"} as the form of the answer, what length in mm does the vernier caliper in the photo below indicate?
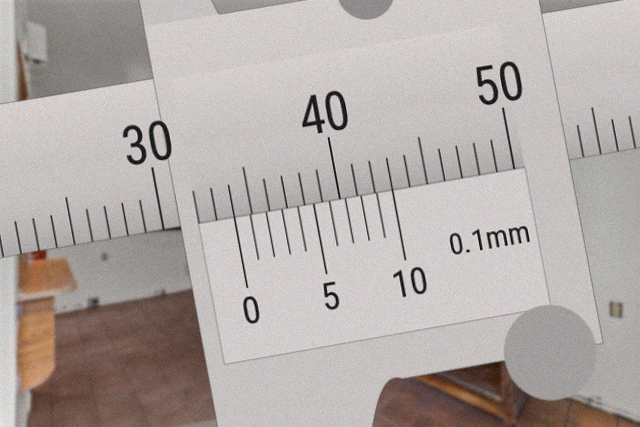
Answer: {"value": 34.0, "unit": "mm"}
